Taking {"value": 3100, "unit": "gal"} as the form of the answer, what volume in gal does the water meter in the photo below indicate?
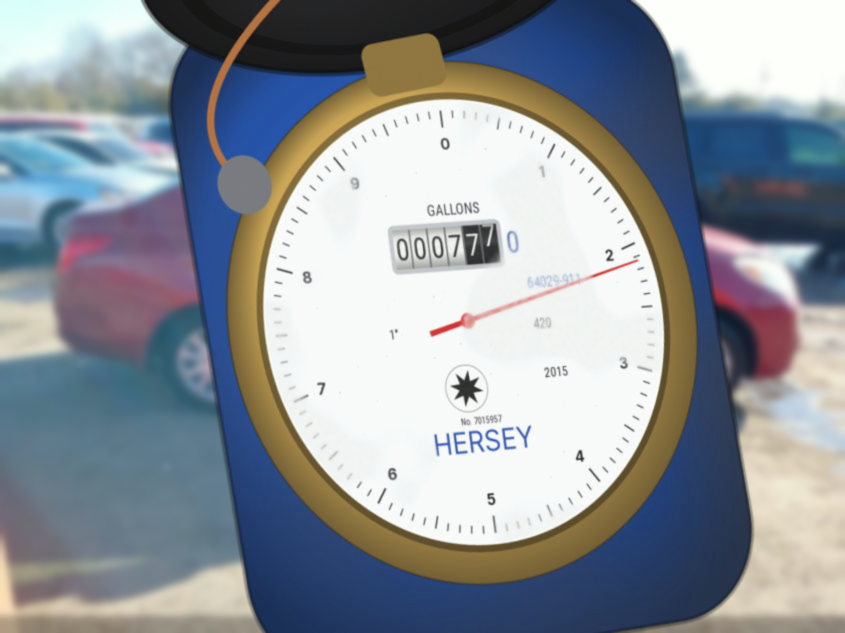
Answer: {"value": 7772.1, "unit": "gal"}
